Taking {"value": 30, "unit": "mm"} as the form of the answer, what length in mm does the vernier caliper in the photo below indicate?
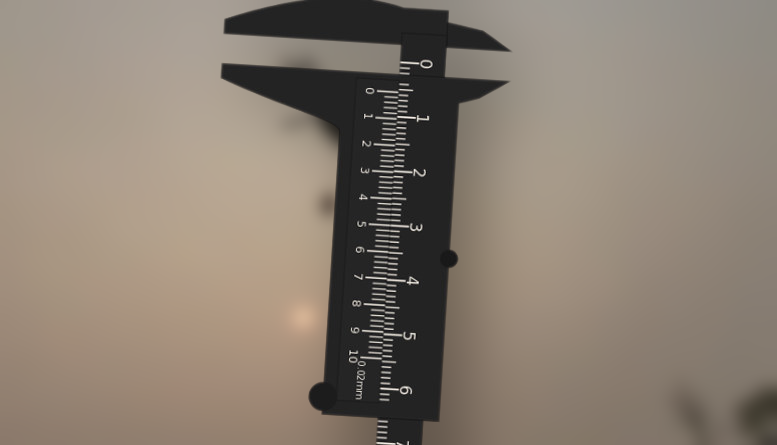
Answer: {"value": 5.5, "unit": "mm"}
